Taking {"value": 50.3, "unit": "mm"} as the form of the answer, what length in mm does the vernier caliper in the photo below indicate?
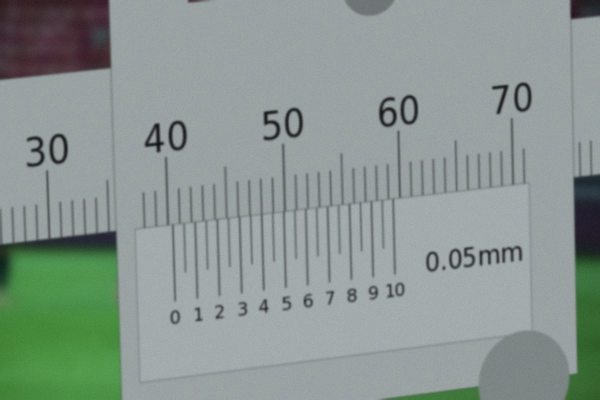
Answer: {"value": 40.4, "unit": "mm"}
